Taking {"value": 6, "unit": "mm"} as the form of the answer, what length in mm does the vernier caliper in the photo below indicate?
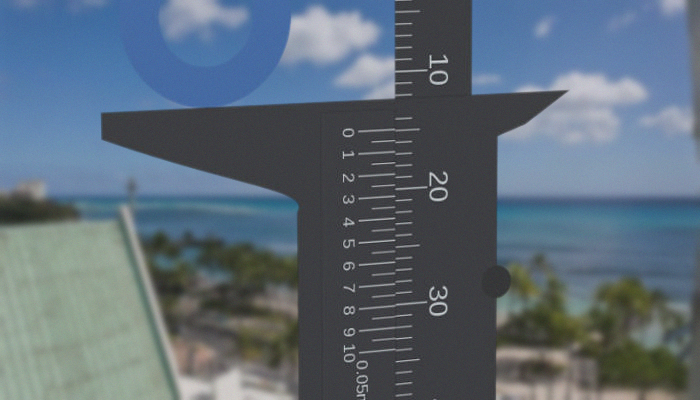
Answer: {"value": 14.9, "unit": "mm"}
